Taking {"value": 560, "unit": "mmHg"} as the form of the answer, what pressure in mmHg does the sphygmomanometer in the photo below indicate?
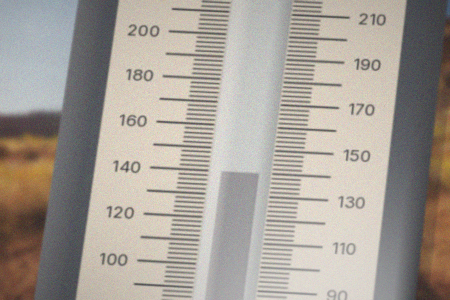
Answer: {"value": 140, "unit": "mmHg"}
